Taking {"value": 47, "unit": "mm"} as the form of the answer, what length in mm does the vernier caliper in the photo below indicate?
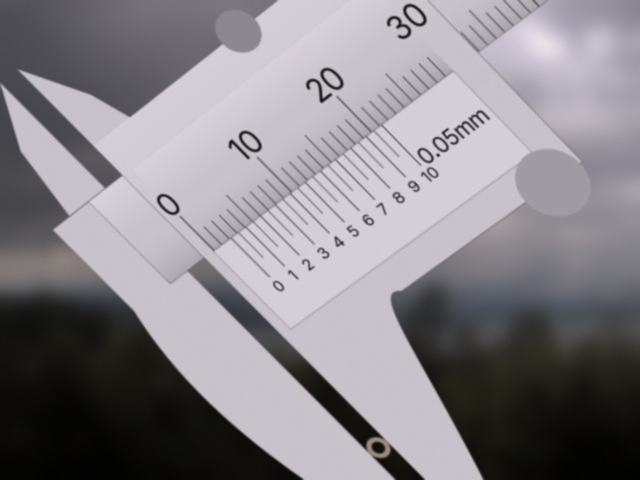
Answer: {"value": 2.2, "unit": "mm"}
